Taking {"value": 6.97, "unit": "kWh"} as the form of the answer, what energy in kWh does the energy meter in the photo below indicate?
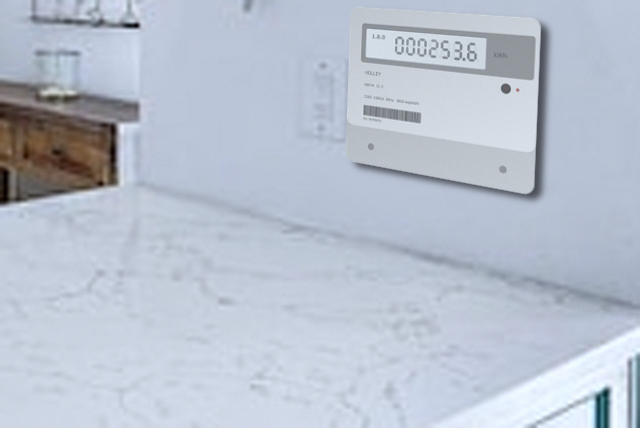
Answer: {"value": 253.6, "unit": "kWh"}
